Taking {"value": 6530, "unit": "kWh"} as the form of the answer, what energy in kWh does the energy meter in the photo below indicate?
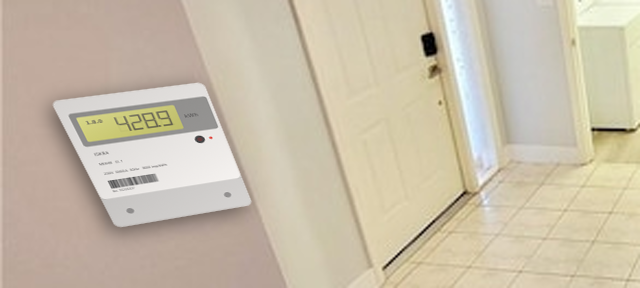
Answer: {"value": 428.9, "unit": "kWh"}
